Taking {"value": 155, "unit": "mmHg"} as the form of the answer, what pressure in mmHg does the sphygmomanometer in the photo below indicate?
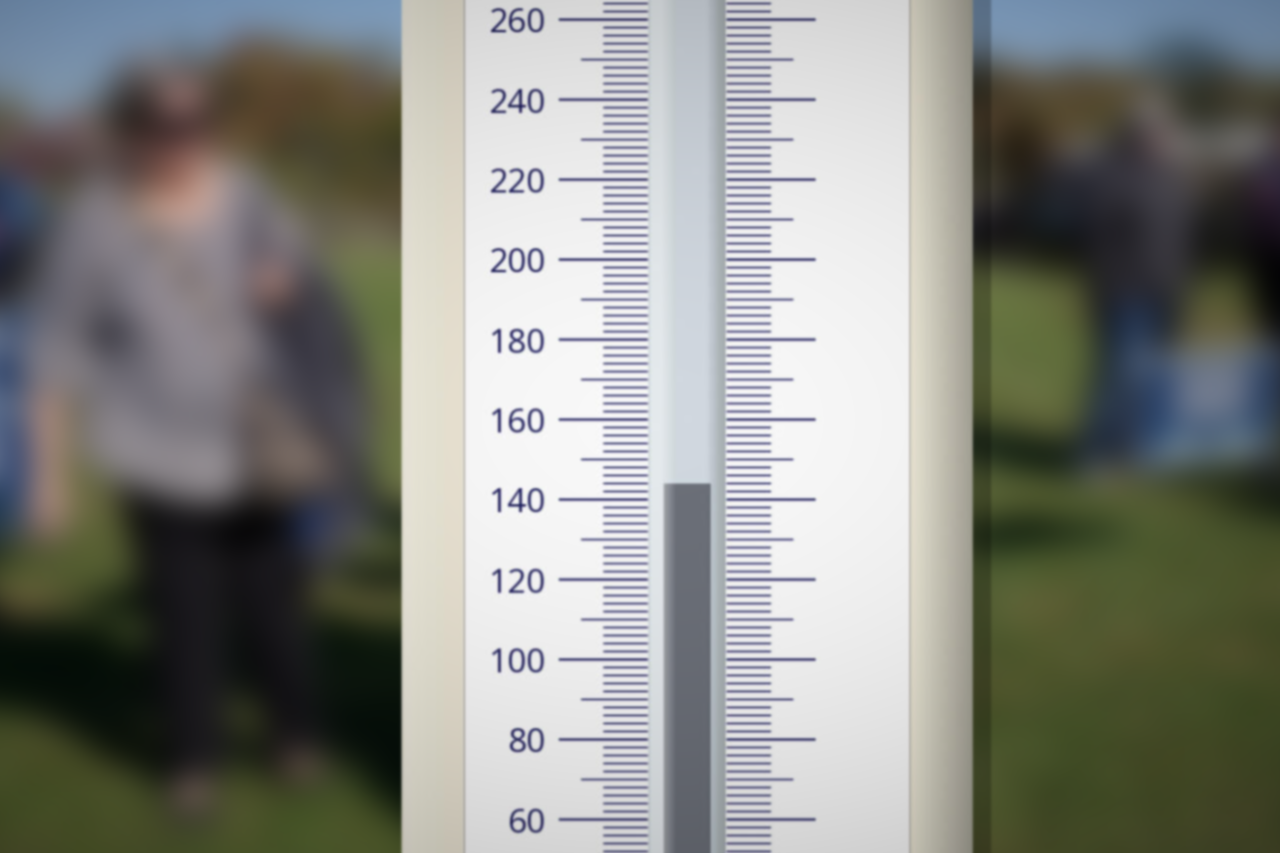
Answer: {"value": 144, "unit": "mmHg"}
